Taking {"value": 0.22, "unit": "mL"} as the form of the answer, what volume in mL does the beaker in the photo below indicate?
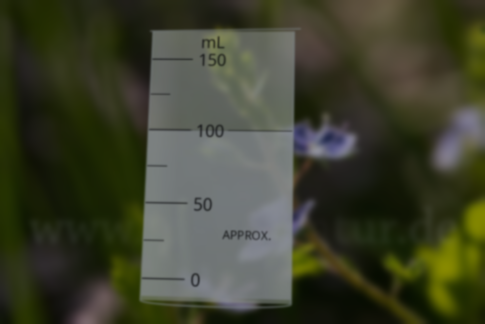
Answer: {"value": 100, "unit": "mL"}
